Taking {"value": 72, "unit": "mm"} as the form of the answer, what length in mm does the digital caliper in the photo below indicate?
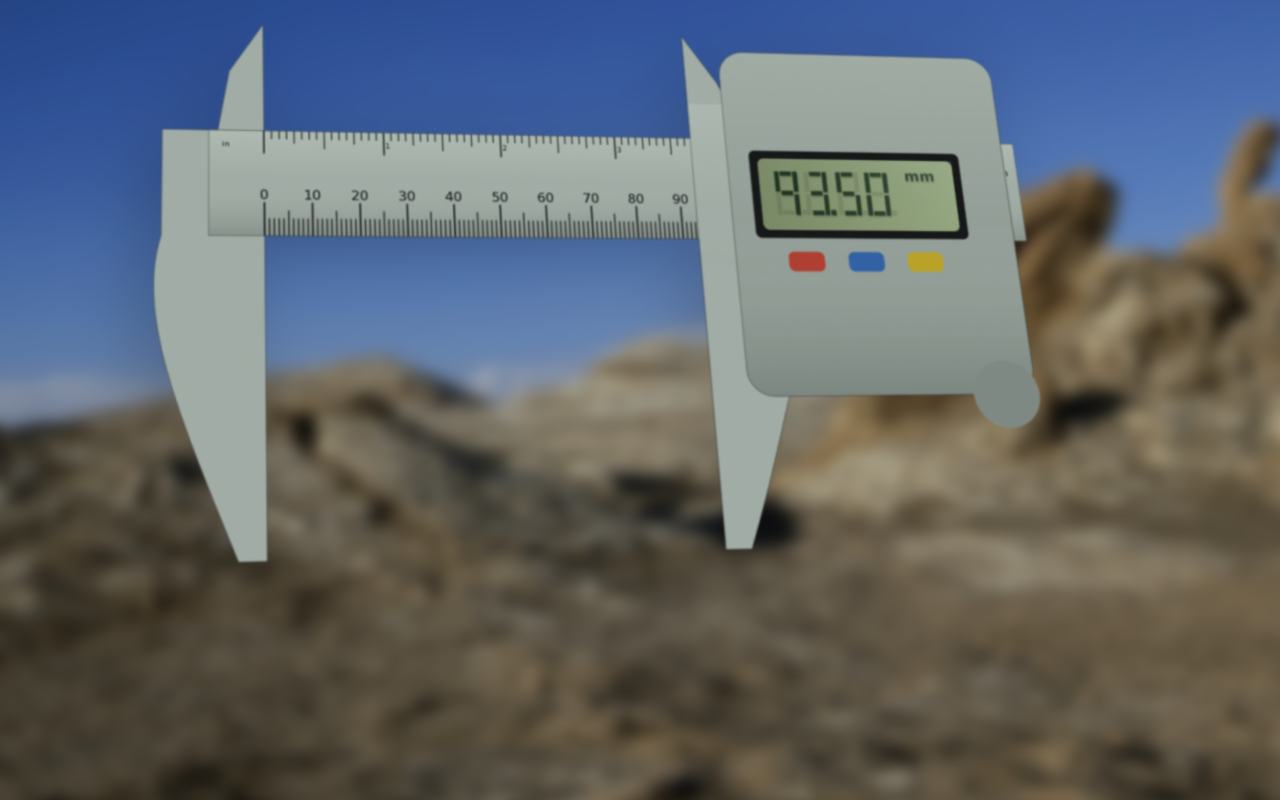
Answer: {"value": 93.50, "unit": "mm"}
